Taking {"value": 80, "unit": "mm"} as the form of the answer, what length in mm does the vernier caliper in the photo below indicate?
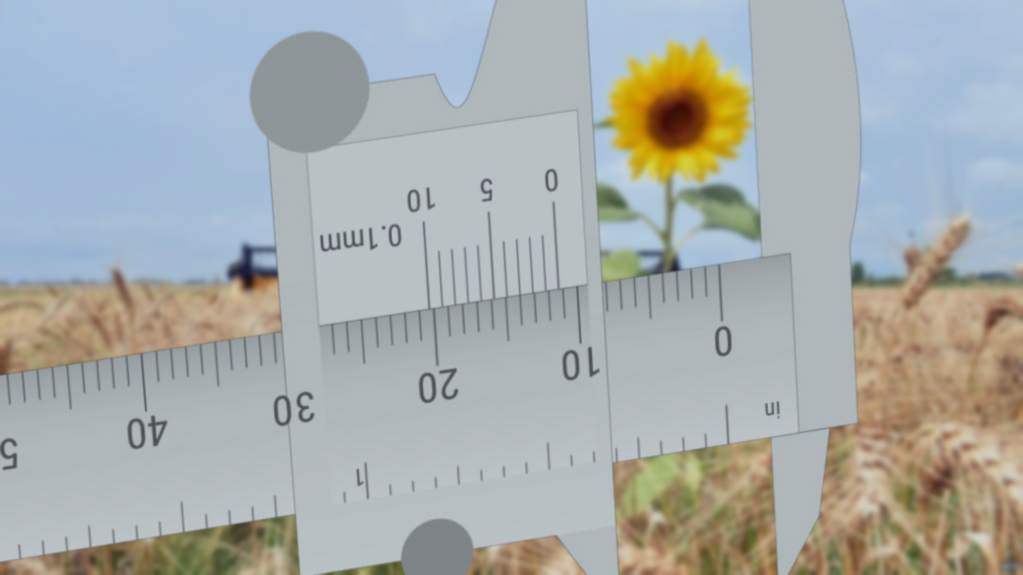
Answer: {"value": 11.3, "unit": "mm"}
